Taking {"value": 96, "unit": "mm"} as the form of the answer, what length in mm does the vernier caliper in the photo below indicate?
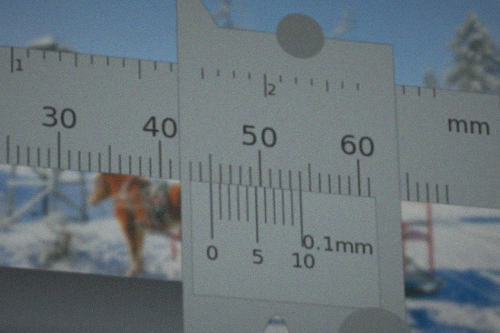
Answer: {"value": 45.0, "unit": "mm"}
